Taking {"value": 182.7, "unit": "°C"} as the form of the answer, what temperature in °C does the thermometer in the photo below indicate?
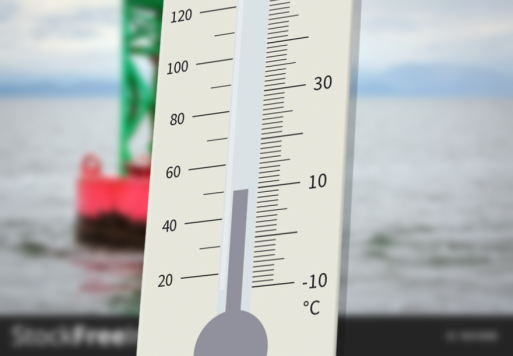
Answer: {"value": 10, "unit": "°C"}
